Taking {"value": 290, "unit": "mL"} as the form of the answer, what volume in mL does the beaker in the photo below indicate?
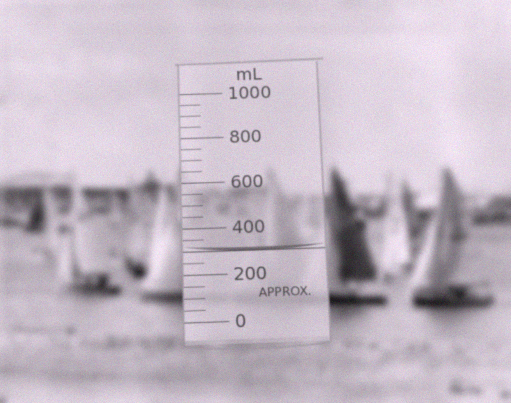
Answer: {"value": 300, "unit": "mL"}
